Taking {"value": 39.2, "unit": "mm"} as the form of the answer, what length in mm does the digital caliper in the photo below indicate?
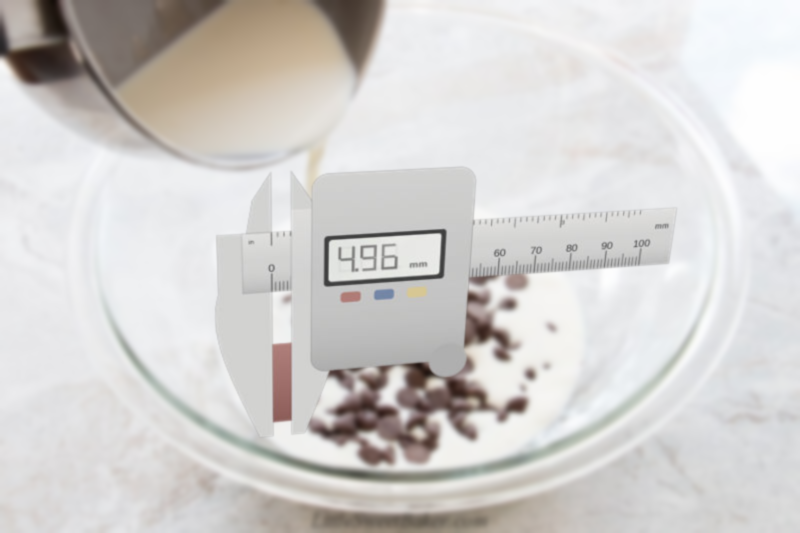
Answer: {"value": 4.96, "unit": "mm"}
